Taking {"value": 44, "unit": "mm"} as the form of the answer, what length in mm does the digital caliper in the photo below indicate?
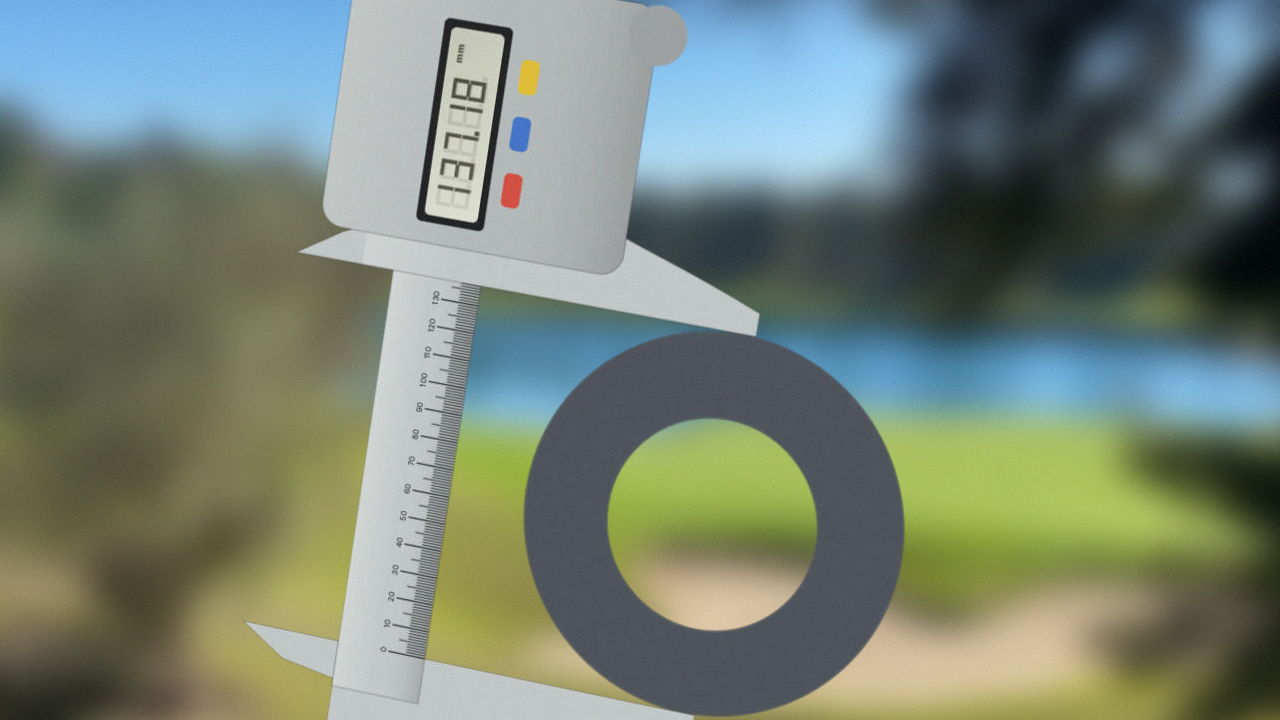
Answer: {"value": 137.18, "unit": "mm"}
